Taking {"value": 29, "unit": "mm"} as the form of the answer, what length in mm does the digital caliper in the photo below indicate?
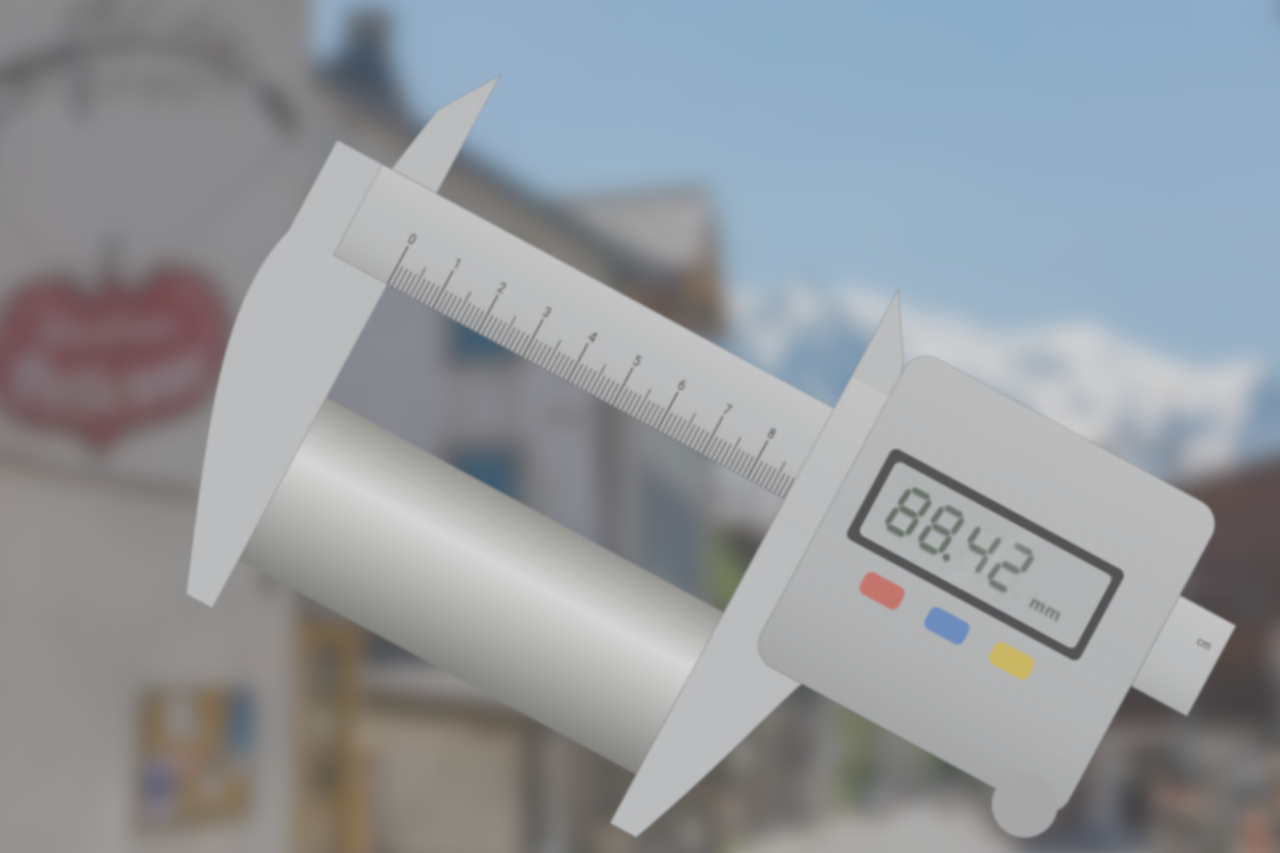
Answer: {"value": 88.42, "unit": "mm"}
